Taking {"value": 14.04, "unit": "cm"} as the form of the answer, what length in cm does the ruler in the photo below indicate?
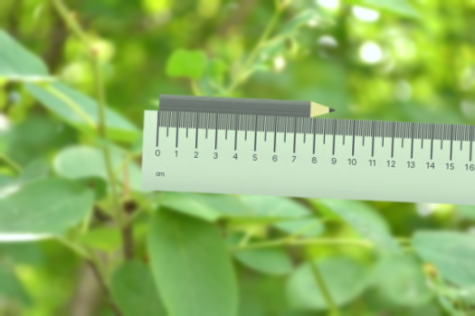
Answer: {"value": 9, "unit": "cm"}
